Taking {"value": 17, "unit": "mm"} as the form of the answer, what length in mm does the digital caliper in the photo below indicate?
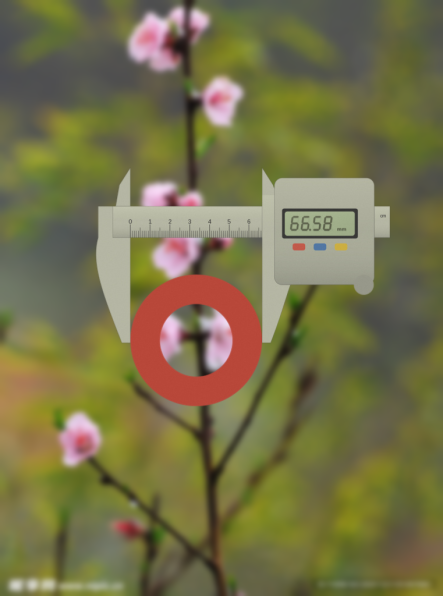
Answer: {"value": 66.58, "unit": "mm"}
